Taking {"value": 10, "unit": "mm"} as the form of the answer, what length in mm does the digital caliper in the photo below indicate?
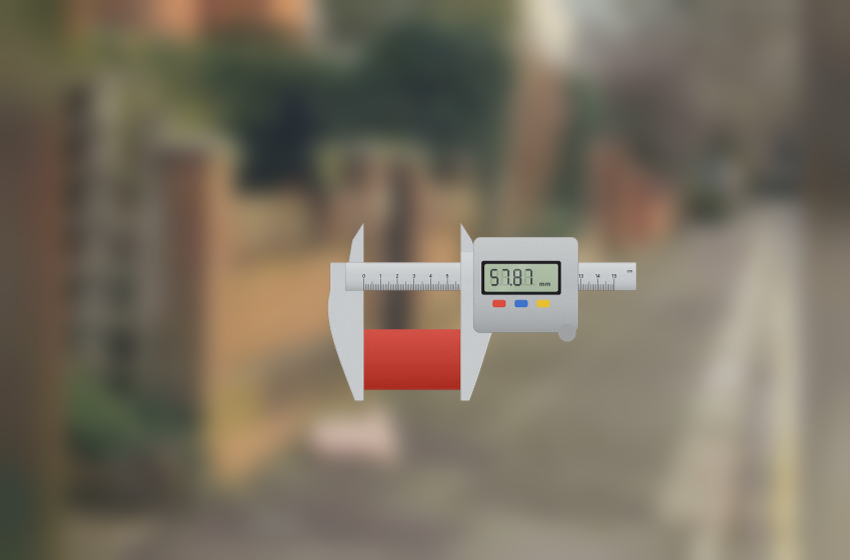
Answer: {"value": 57.87, "unit": "mm"}
